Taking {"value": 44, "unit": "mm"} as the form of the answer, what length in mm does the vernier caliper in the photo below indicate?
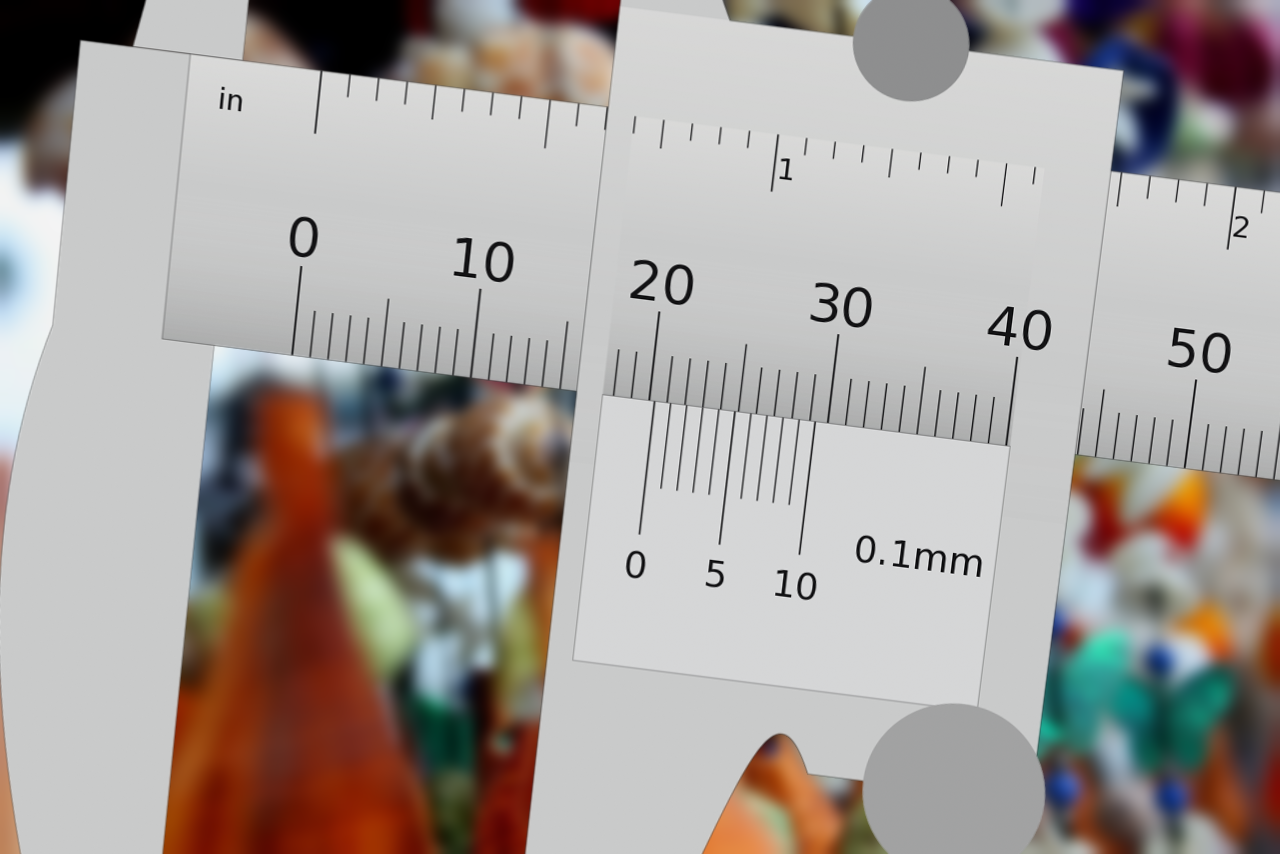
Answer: {"value": 20.3, "unit": "mm"}
